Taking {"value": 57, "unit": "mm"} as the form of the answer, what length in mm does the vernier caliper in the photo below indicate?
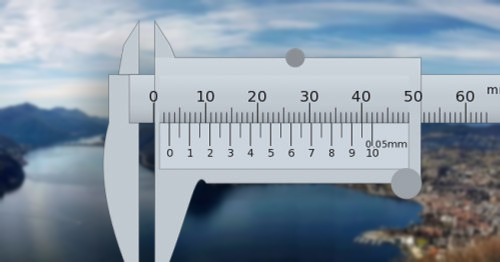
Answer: {"value": 3.0, "unit": "mm"}
